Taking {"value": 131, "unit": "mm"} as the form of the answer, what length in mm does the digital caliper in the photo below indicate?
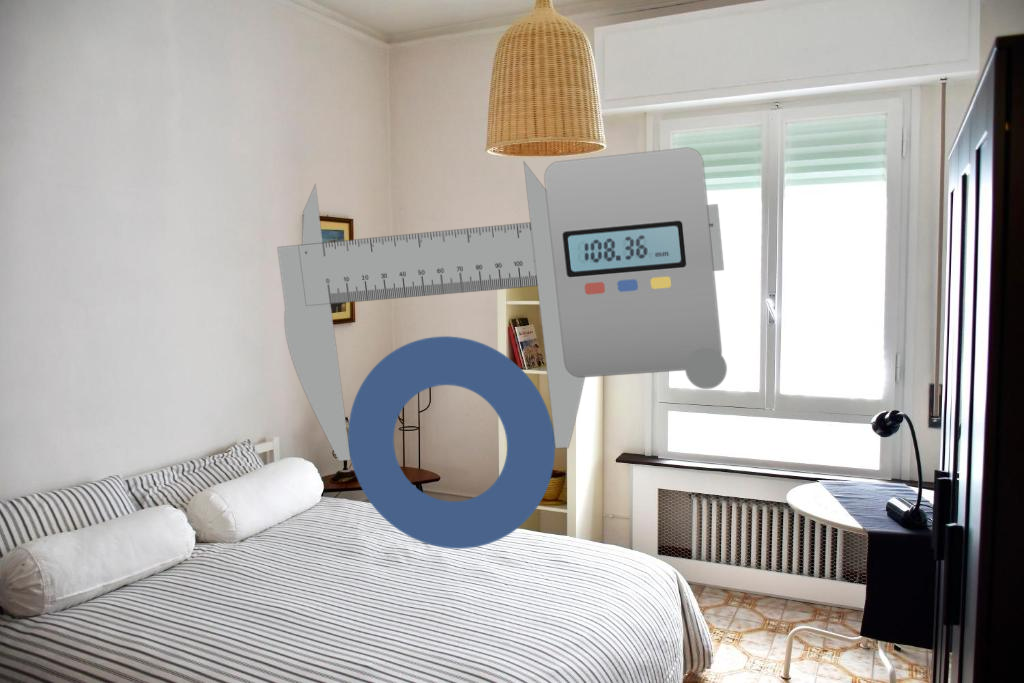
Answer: {"value": 108.36, "unit": "mm"}
